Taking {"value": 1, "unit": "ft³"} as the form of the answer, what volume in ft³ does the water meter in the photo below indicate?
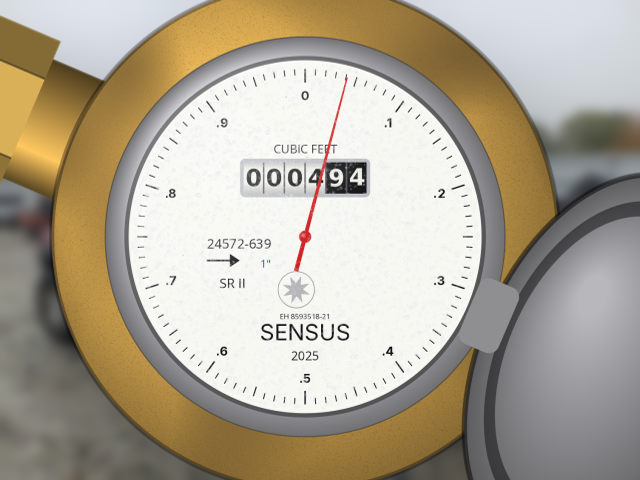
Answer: {"value": 494.04, "unit": "ft³"}
